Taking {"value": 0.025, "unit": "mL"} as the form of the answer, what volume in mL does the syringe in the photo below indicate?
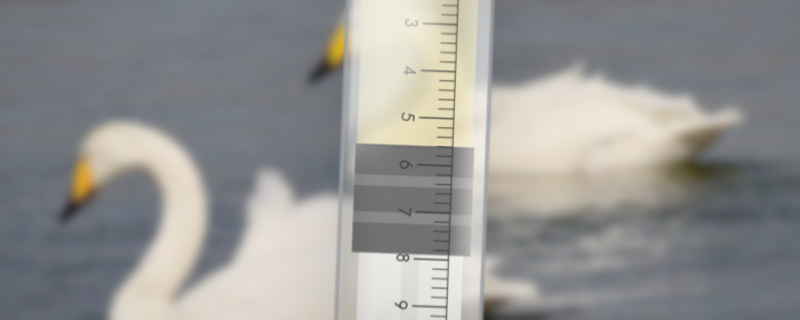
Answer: {"value": 5.6, "unit": "mL"}
